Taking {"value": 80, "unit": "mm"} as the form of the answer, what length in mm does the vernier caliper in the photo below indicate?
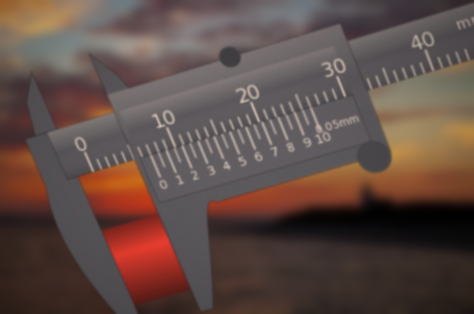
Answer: {"value": 7.0, "unit": "mm"}
